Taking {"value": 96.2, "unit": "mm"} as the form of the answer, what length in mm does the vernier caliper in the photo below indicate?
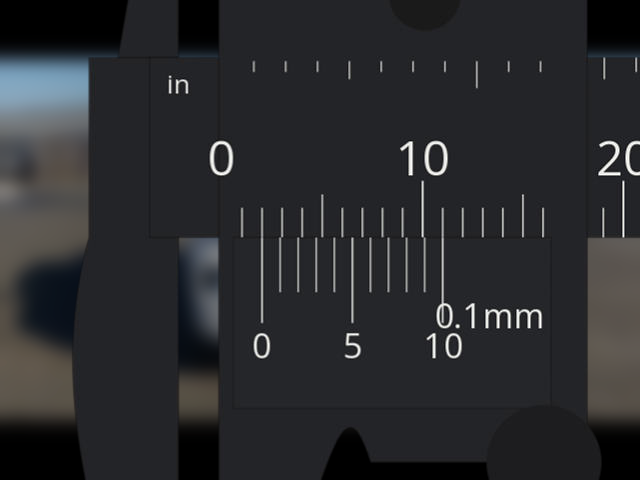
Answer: {"value": 2.0, "unit": "mm"}
